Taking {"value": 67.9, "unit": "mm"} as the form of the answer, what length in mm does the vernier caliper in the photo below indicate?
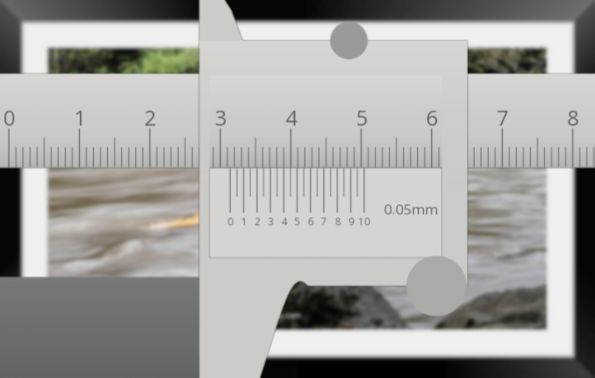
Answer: {"value": 31.4, "unit": "mm"}
